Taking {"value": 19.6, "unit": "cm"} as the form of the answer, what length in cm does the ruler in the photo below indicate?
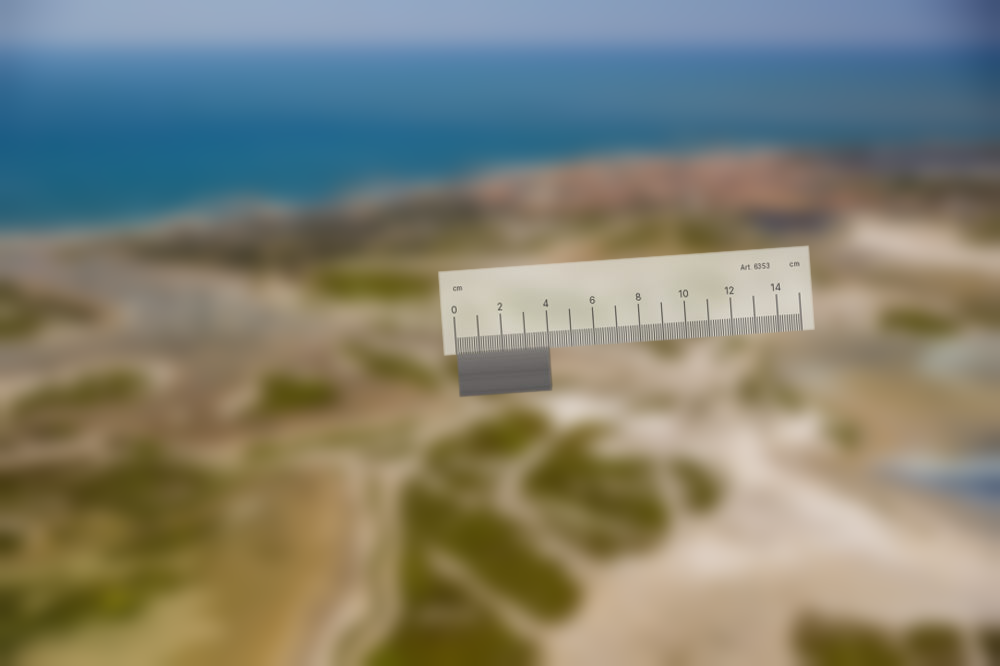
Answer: {"value": 4, "unit": "cm"}
